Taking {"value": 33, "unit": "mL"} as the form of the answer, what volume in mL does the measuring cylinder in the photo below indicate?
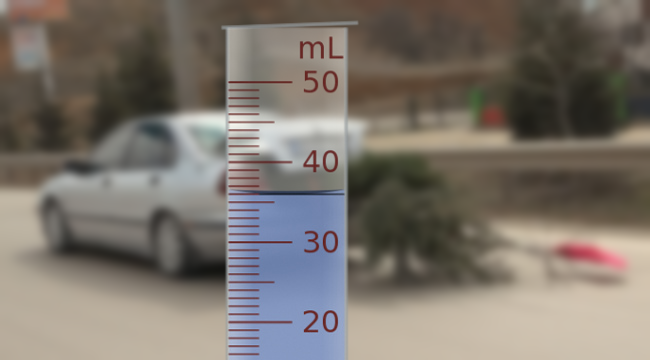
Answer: {"value": 36, "unit": "mL"}
